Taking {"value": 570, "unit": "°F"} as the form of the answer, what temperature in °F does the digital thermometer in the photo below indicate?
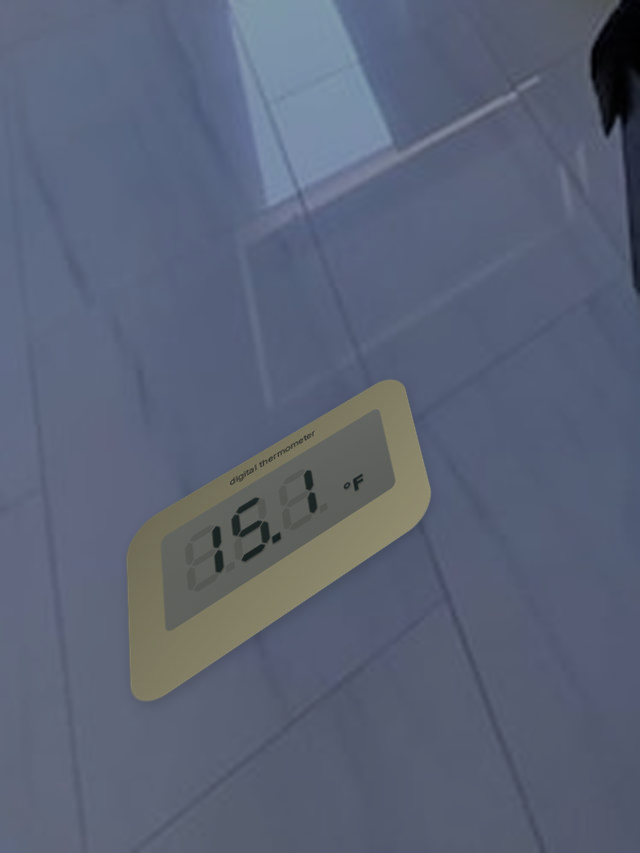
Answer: {"value": 15.1, "unit": "°F"}
